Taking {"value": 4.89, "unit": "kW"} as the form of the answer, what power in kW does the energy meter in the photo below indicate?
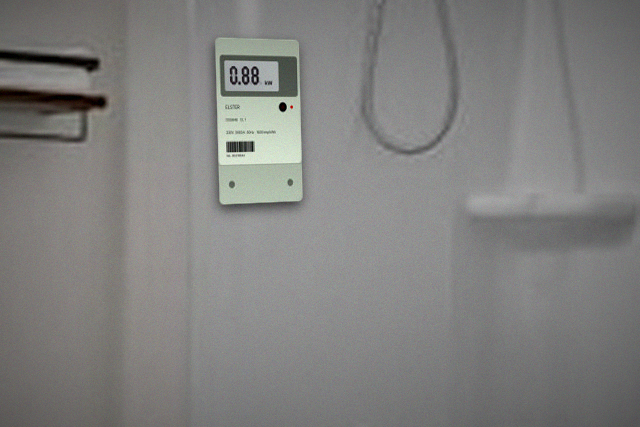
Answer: {"value": 0.88, "unit": "kW"}
